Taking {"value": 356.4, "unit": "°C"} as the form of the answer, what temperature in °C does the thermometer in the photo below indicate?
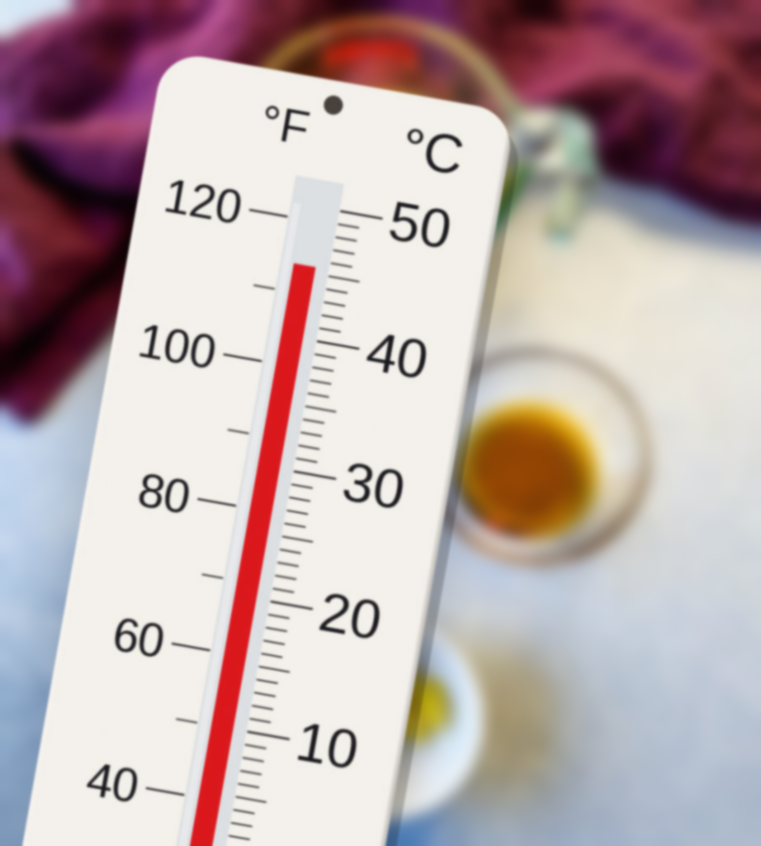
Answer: {"value": 45.5, "unit": "°C"}
